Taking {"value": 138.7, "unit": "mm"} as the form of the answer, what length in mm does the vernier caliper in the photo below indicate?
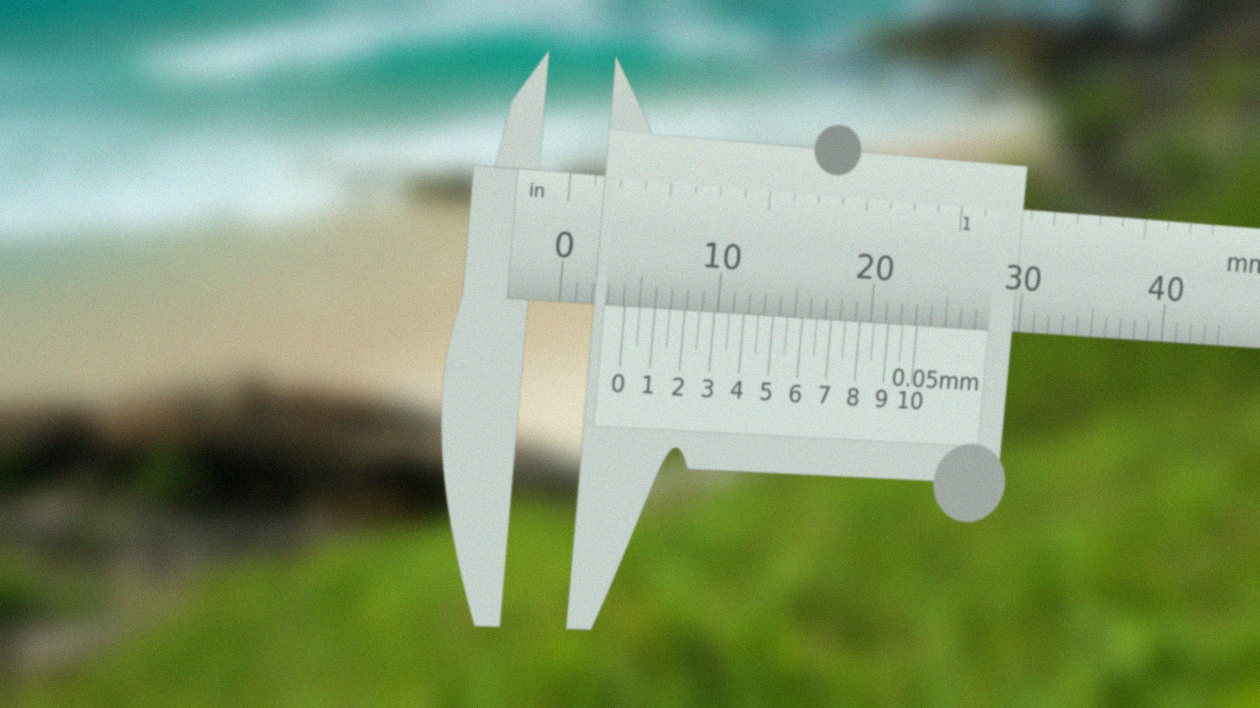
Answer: {"value": 4.1, "unit": "mm"}
